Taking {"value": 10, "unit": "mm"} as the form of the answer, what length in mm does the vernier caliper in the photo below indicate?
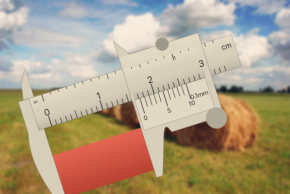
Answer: {"value": 17.2, "unit": "mm"}
